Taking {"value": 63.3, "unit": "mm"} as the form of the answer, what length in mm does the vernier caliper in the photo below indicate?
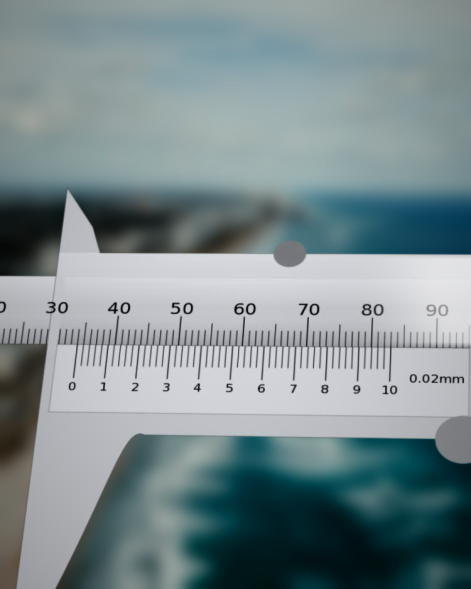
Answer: {"value": 34.0, "unit": "mm"}
